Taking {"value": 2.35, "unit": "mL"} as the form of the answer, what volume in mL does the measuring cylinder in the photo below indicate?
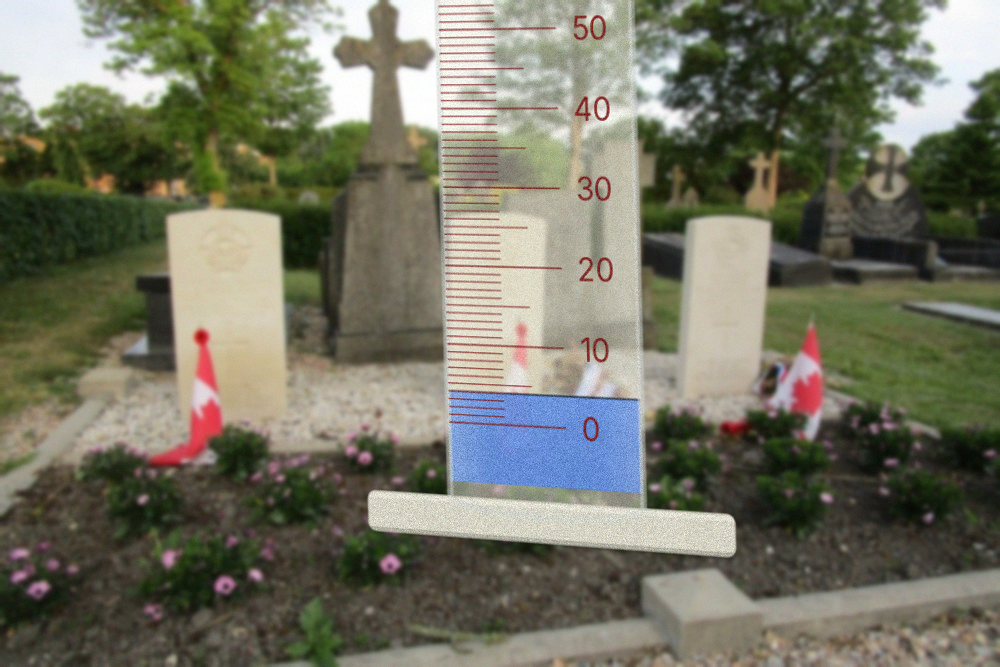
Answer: {"value": 4, "unit": "mL"}
